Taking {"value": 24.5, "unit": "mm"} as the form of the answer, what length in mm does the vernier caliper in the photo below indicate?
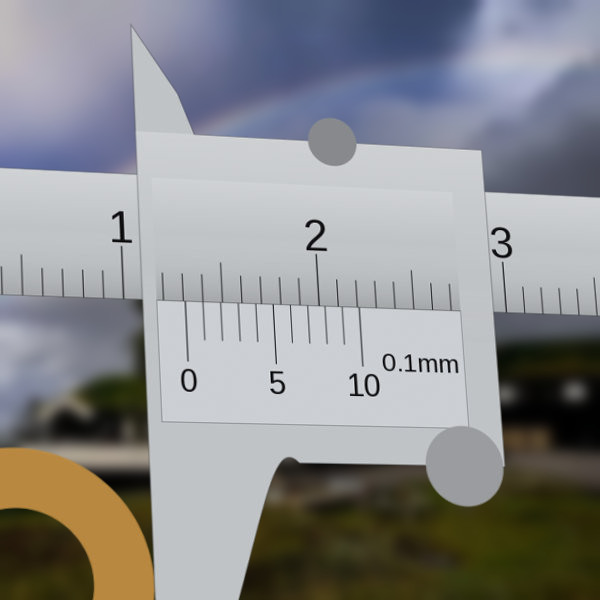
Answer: {"value": 13.1, "unit": "mm"}
